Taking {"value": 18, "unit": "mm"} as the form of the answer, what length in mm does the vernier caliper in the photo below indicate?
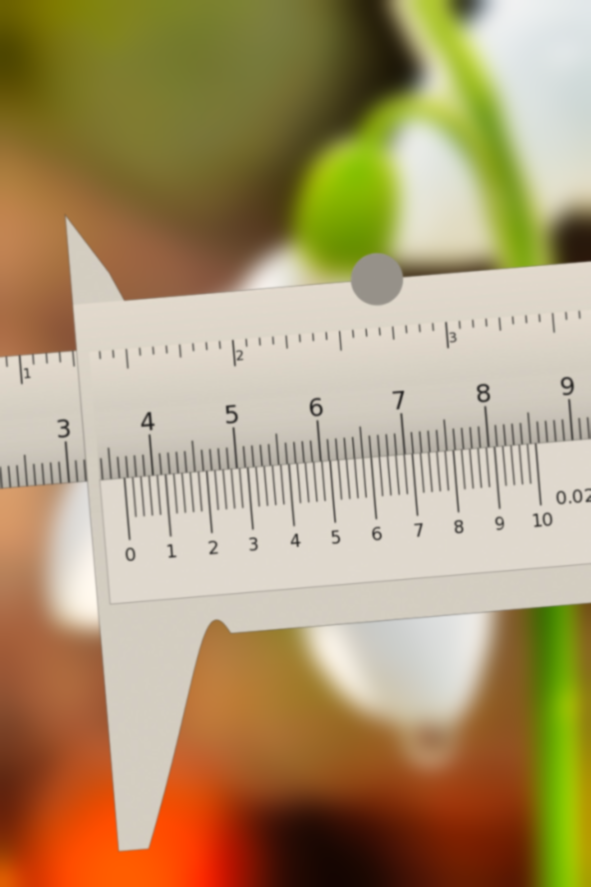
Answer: {"value": 36.6, "unit": "mm"}
